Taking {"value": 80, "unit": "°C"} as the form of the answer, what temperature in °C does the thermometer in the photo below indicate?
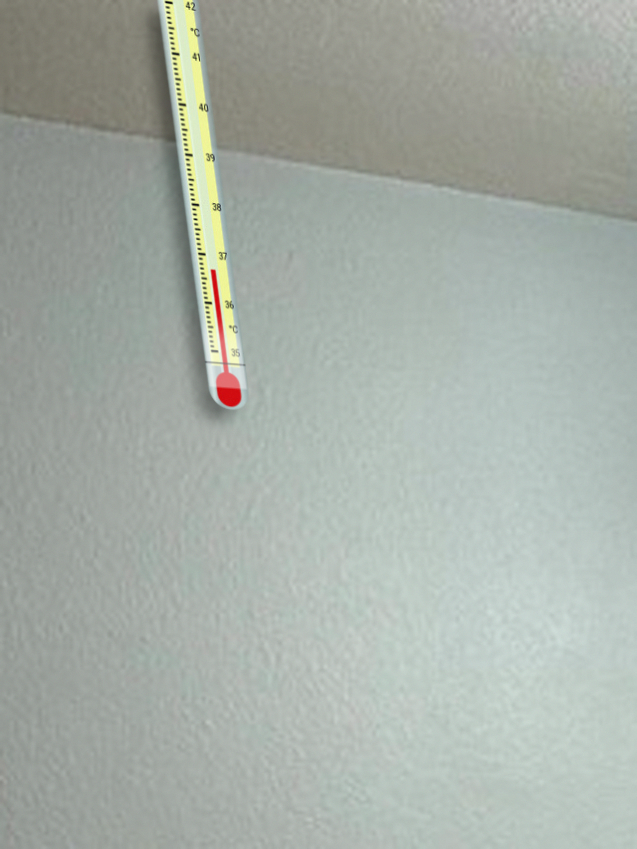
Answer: {"value": 36.7, "unit": "°C"}
